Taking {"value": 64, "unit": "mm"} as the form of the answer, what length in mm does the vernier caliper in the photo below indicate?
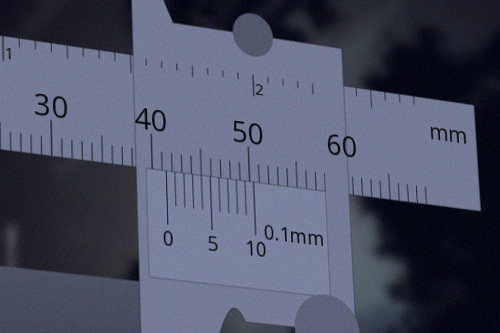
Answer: {"value": 41.4, "unit": "mm"}
